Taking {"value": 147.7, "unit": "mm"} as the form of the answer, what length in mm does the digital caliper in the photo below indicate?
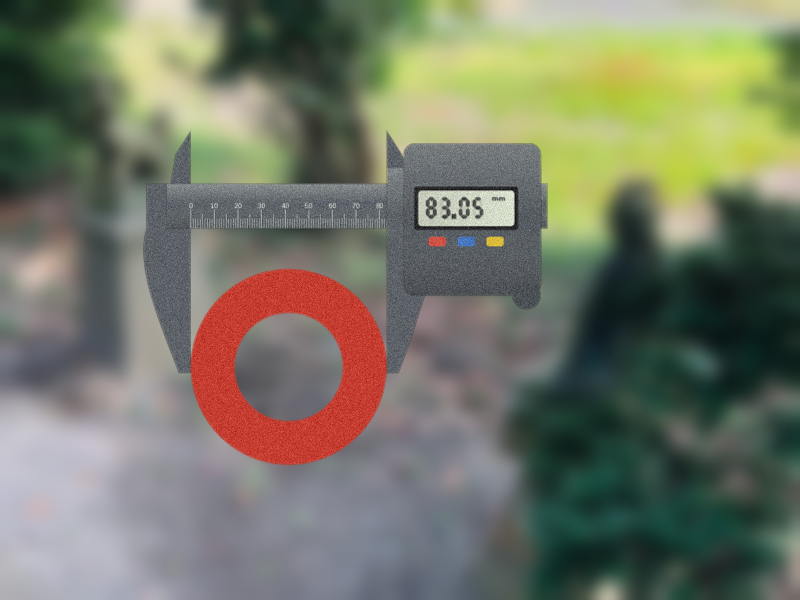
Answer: {"value": 83.05, "unit": "mm"}
